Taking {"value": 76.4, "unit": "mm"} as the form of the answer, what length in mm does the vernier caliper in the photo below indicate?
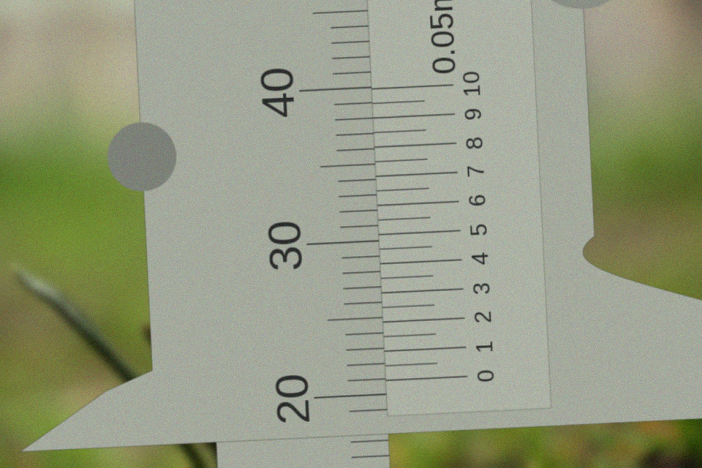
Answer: {"value": 20.9, "unit": "mm"}
